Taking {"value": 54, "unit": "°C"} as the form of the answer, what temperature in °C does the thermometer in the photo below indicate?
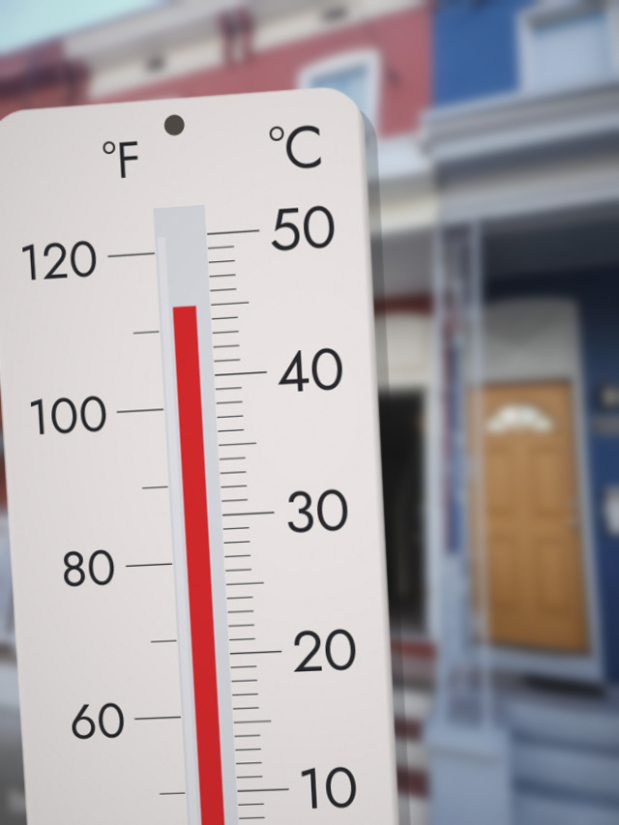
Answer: {"value": 45, "unit": "°C"}
